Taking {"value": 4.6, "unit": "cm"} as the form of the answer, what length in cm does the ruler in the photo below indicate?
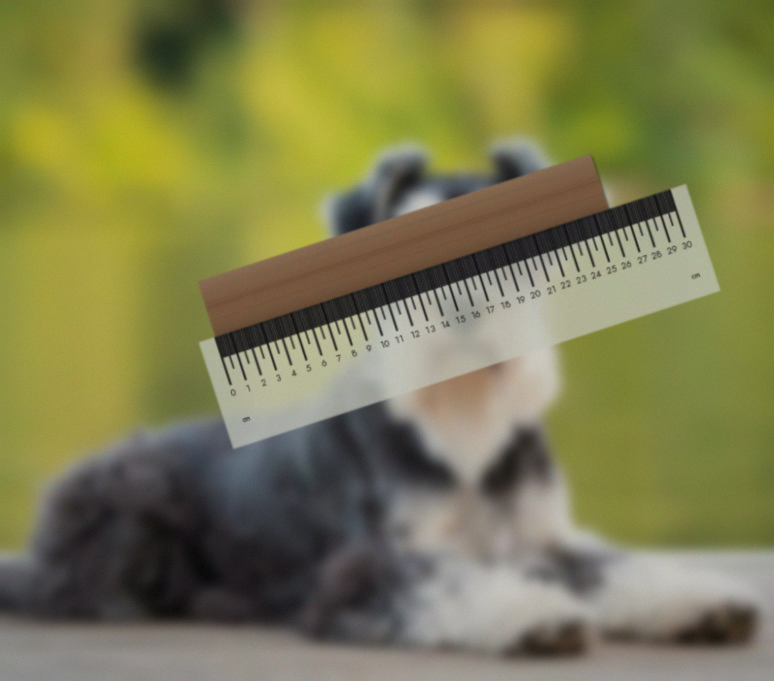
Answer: {"value": 26, "unit": "cm"}
